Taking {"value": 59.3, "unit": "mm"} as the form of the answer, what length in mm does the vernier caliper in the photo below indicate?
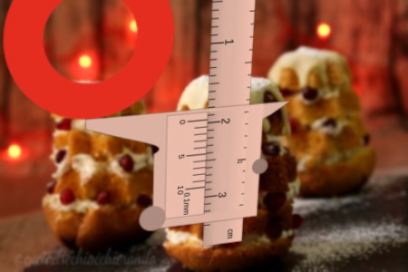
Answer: {"value": 19.6, "unit": "mm"}
